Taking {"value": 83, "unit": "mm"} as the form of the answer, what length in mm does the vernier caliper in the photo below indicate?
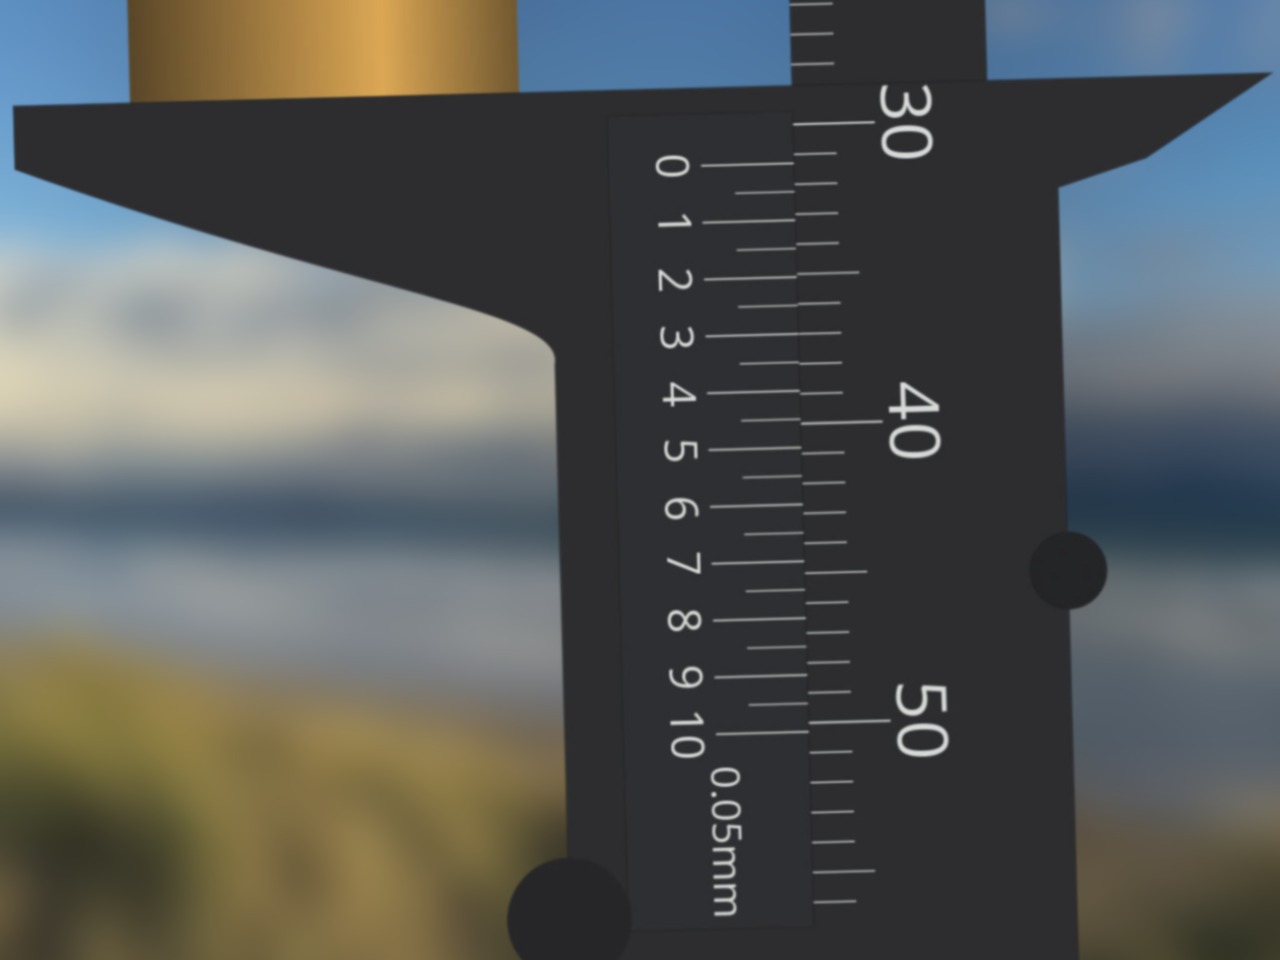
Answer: {"value": 31.3, "unit": "mm"}
